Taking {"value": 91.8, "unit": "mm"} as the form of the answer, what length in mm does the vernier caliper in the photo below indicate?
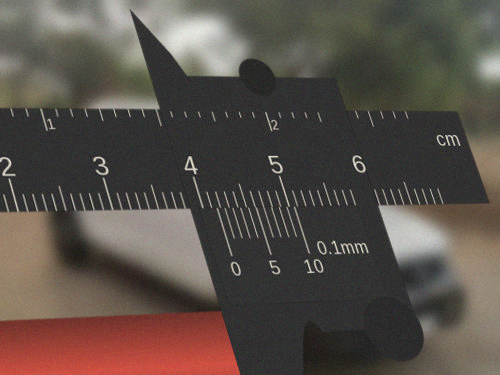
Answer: {"value": 41.6, "unit": "mm"}
